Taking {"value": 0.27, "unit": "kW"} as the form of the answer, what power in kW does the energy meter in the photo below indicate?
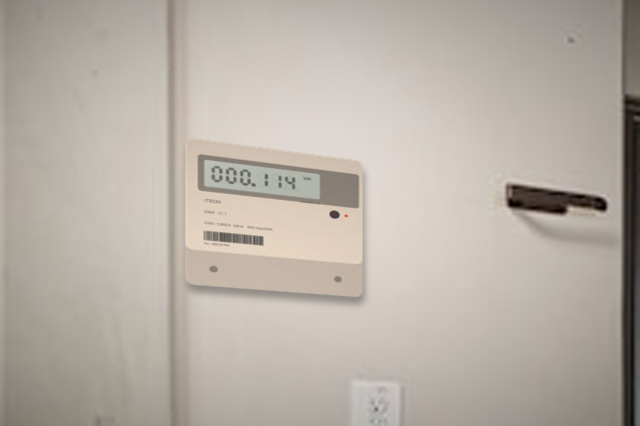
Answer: {"value": 0.114, "unit": "kW"}
